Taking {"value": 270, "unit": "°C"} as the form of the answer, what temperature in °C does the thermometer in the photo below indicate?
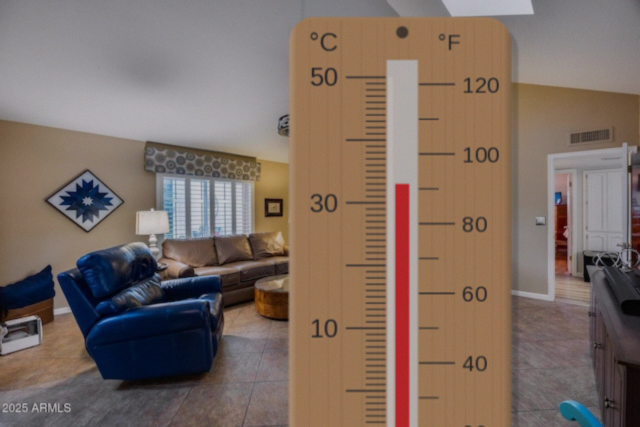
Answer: {"value": 33, "unit": "°C"}
